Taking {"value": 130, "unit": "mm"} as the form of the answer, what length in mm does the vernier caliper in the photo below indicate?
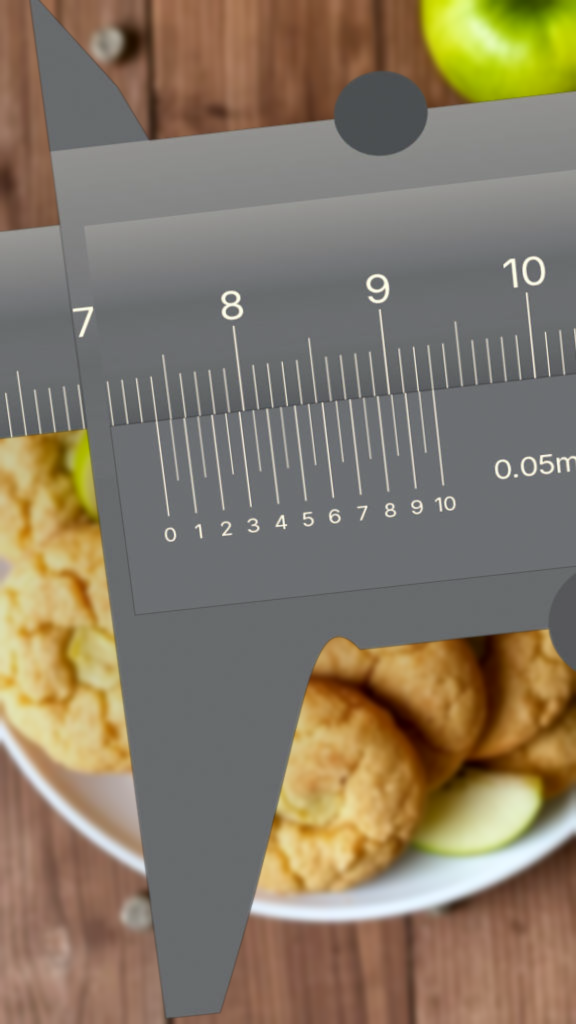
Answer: {"value": 74.0, "unit": "mm"}
